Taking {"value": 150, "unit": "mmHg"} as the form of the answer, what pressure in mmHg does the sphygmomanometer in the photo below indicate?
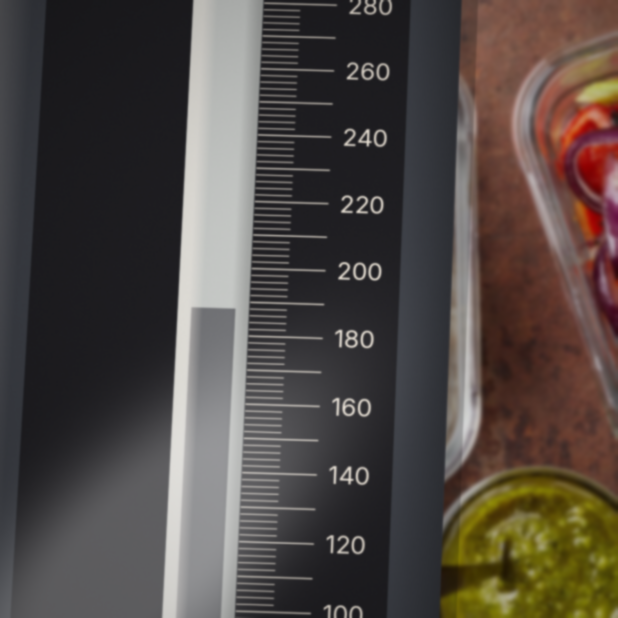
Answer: {"value": 188, "unit": "mmHg"}
